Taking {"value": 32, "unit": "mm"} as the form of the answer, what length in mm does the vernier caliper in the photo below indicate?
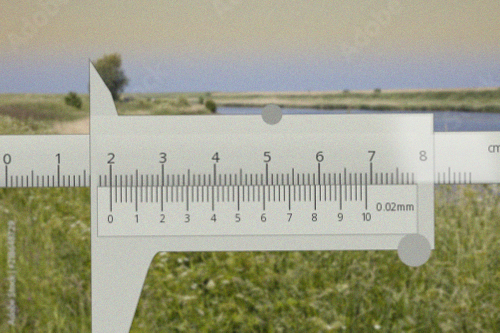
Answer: {"value": 20.0, "unit": "mm"}
